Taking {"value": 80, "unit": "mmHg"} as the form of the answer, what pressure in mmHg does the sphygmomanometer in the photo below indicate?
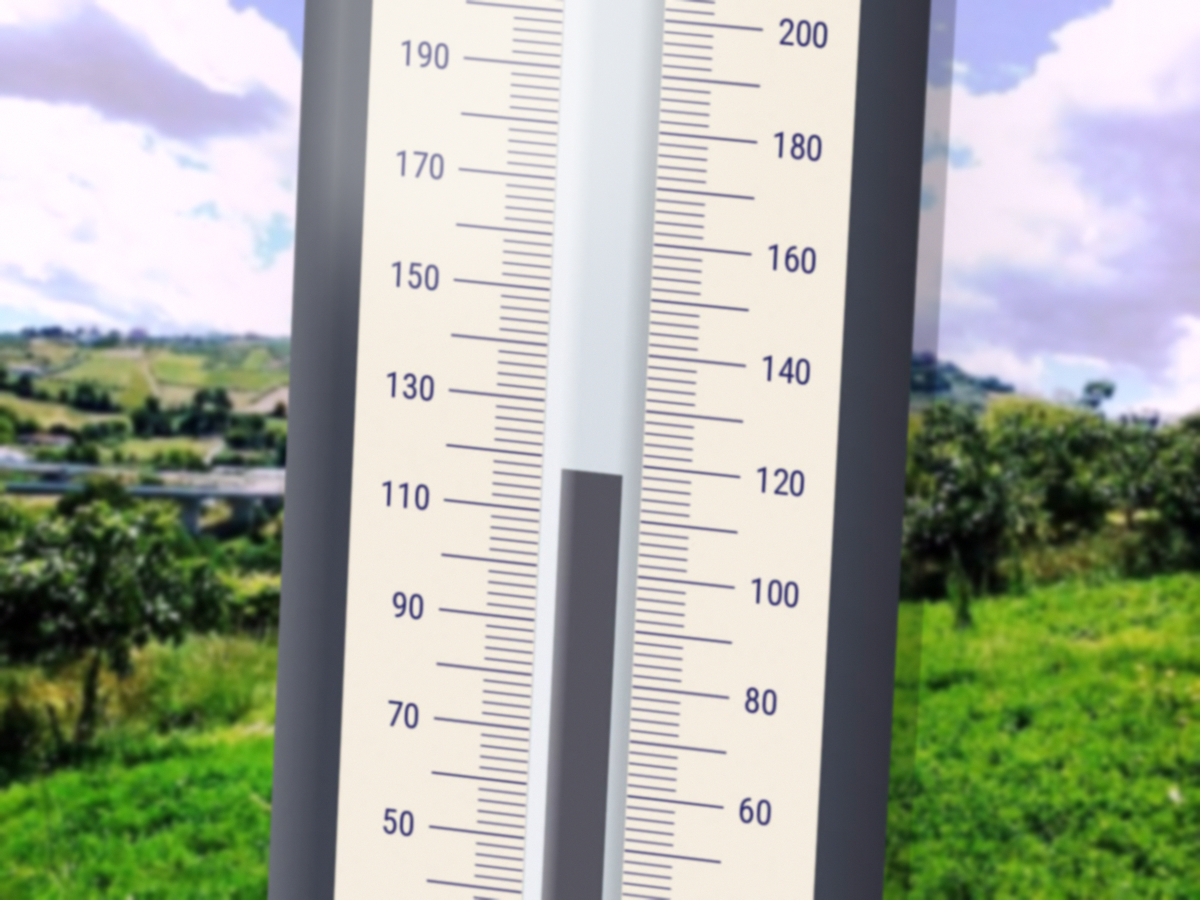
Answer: {"value": 118, "unit": "mmHg"}
